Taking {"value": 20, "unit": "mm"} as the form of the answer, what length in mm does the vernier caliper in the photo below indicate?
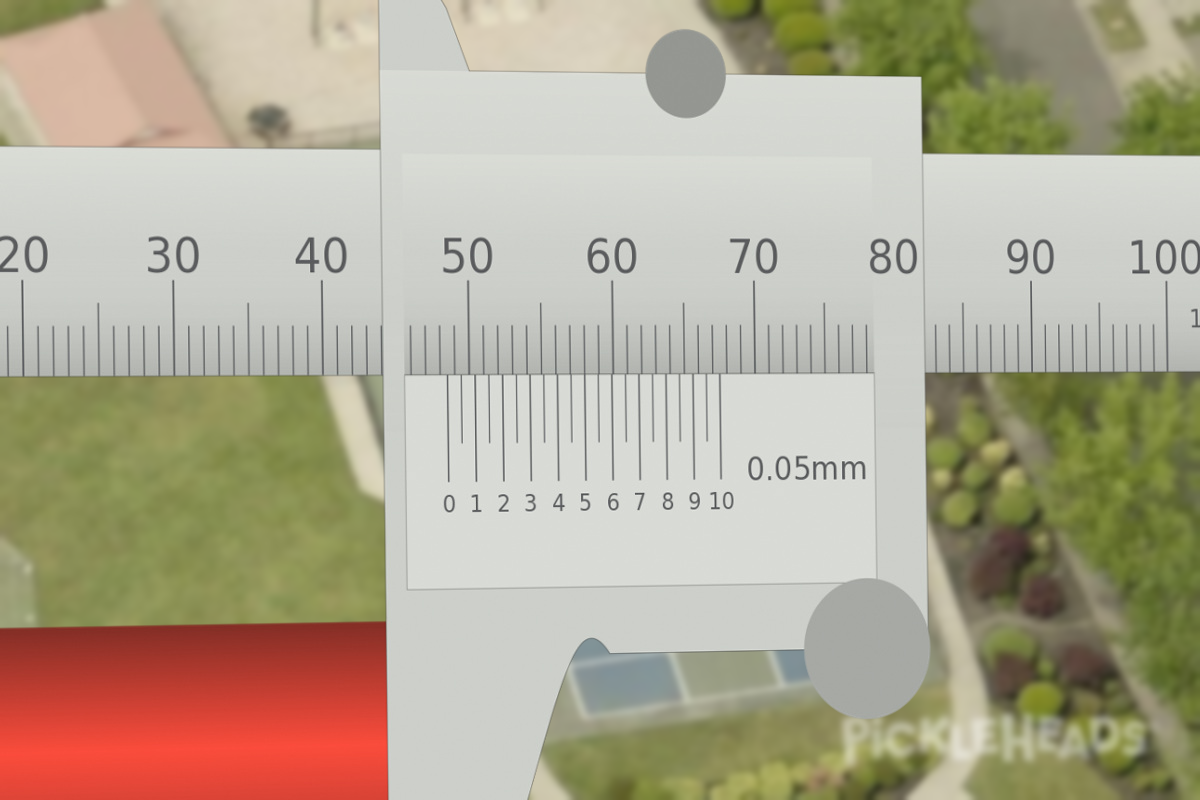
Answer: {"value": 48.5, "unit": "mm"}
